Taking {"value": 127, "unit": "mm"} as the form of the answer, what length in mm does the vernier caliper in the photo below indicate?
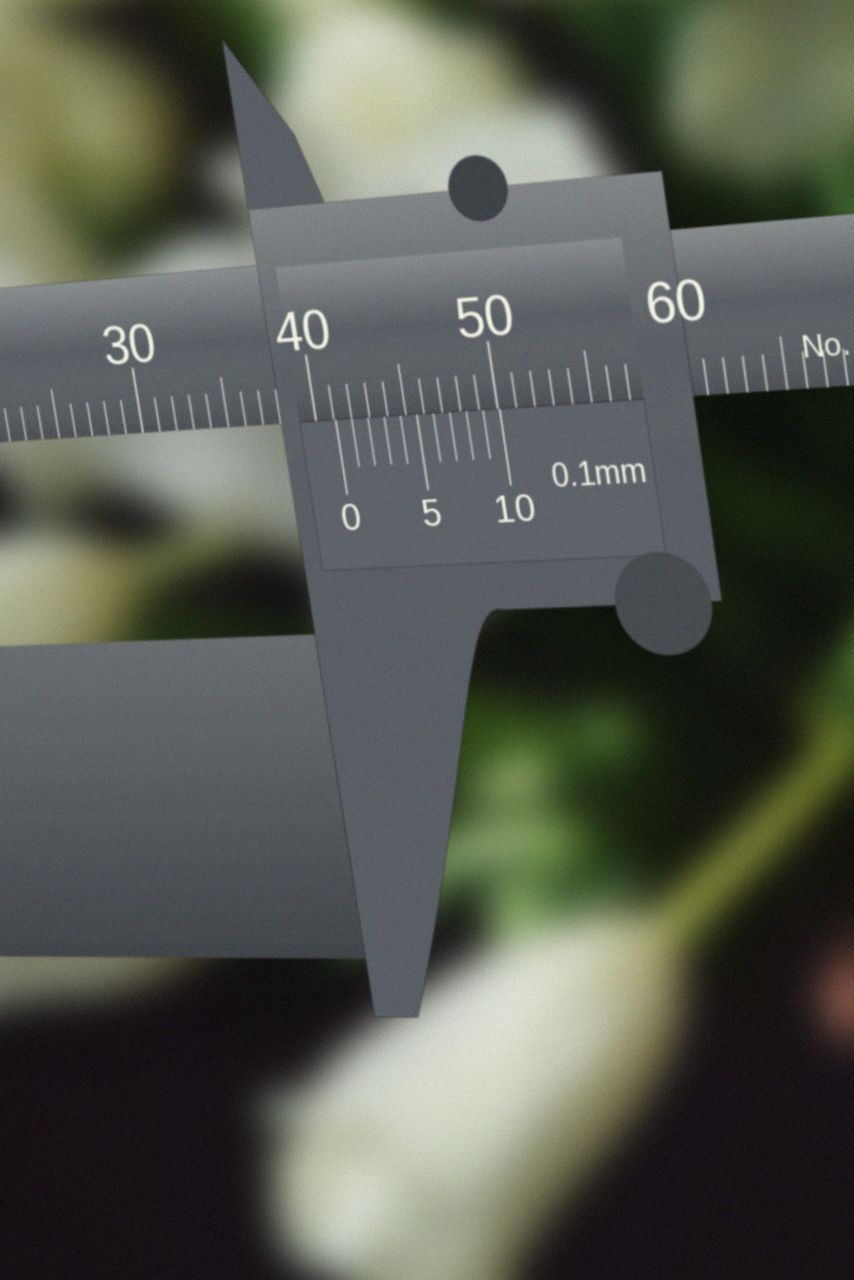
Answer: {"value": 41.1, "unit": "mm"}
